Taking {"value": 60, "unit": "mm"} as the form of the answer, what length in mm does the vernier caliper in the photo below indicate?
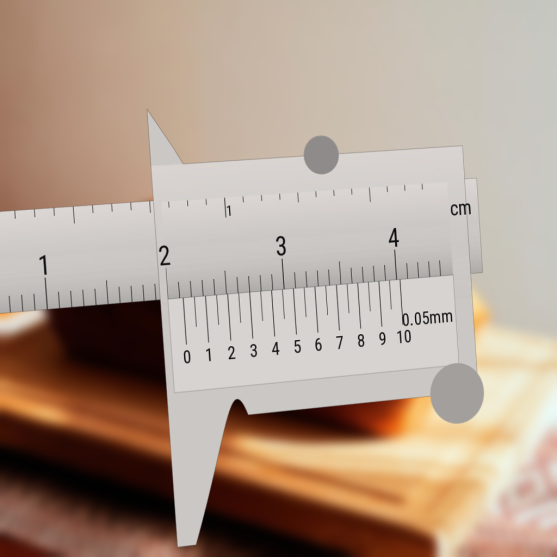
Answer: {"value": 21.3, "unit": "mm"}
